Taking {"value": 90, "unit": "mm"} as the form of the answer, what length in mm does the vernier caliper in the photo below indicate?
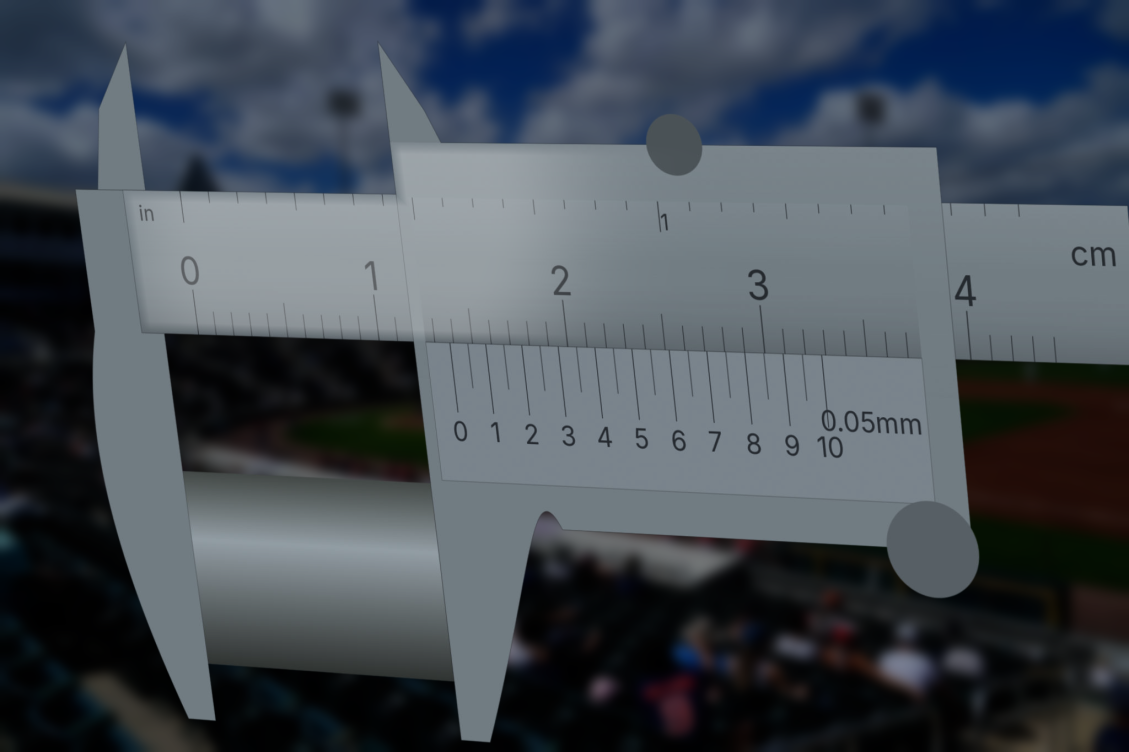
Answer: {"value": 13.8, "unit": "mm"}
